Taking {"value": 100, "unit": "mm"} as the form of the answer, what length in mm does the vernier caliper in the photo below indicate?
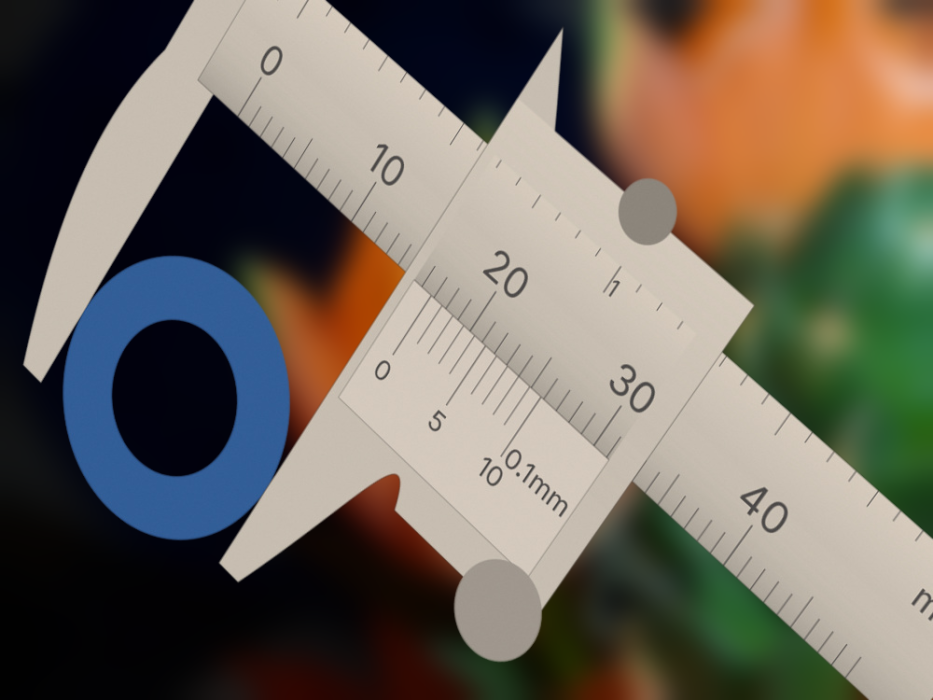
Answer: {"value": 16.8, "unit": "mm"}
